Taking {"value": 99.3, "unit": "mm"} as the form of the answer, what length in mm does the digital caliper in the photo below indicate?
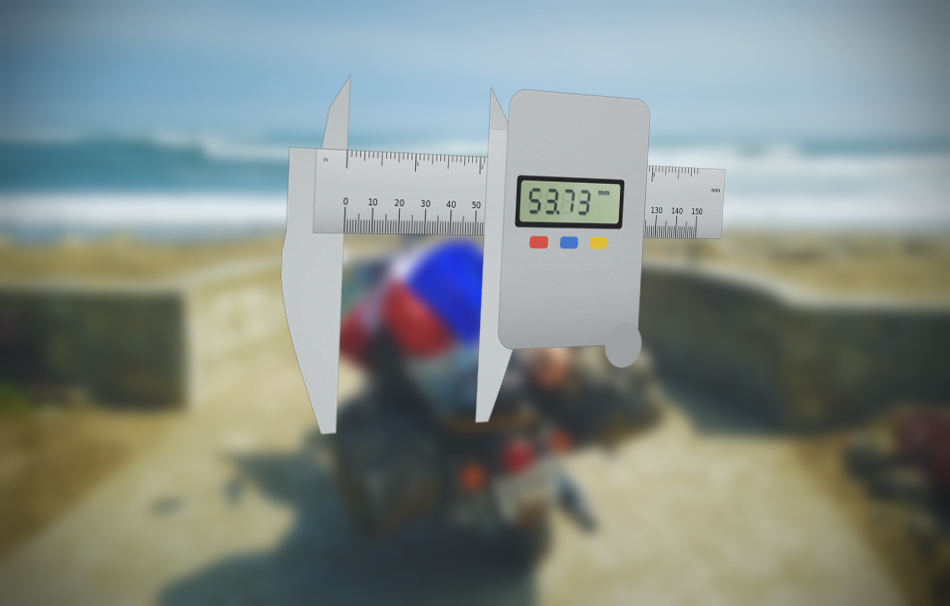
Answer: {"value": 53.73, "unit": "mm"}
